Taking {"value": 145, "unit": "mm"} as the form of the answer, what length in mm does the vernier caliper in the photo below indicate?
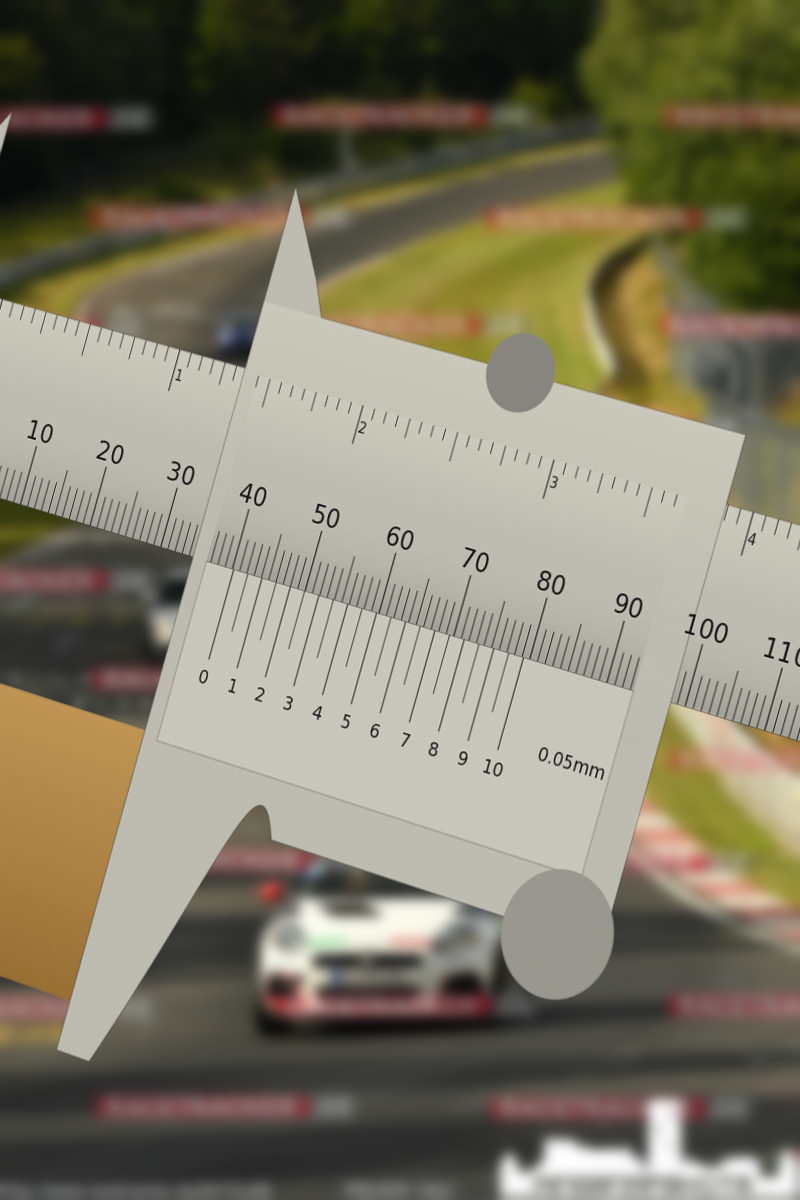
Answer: {"value": 40.2, "unit": "mm"}
